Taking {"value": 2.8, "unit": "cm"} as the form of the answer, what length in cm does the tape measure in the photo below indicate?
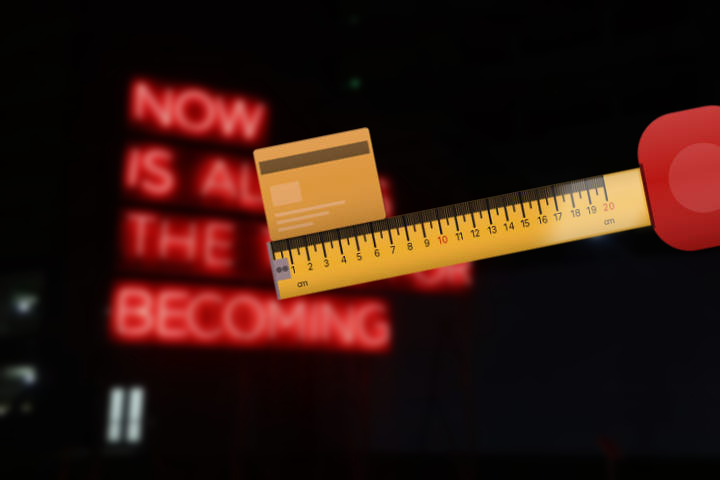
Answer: {"value": 7, "unit": "cm"}
